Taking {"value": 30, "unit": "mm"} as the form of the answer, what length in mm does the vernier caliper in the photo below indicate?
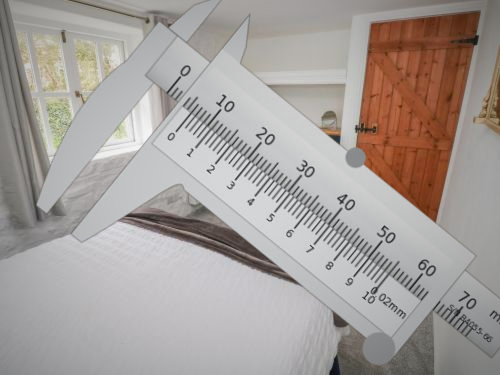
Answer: {"value": 6.0, "unit": "mm"}
